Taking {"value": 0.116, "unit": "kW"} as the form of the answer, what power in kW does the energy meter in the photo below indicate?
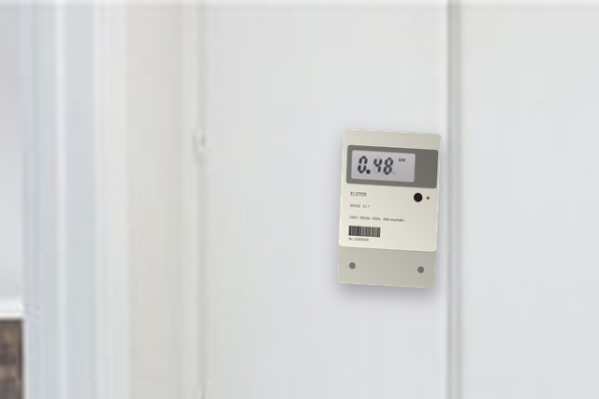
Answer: {"value": 0.48, "unit": "kW"}
